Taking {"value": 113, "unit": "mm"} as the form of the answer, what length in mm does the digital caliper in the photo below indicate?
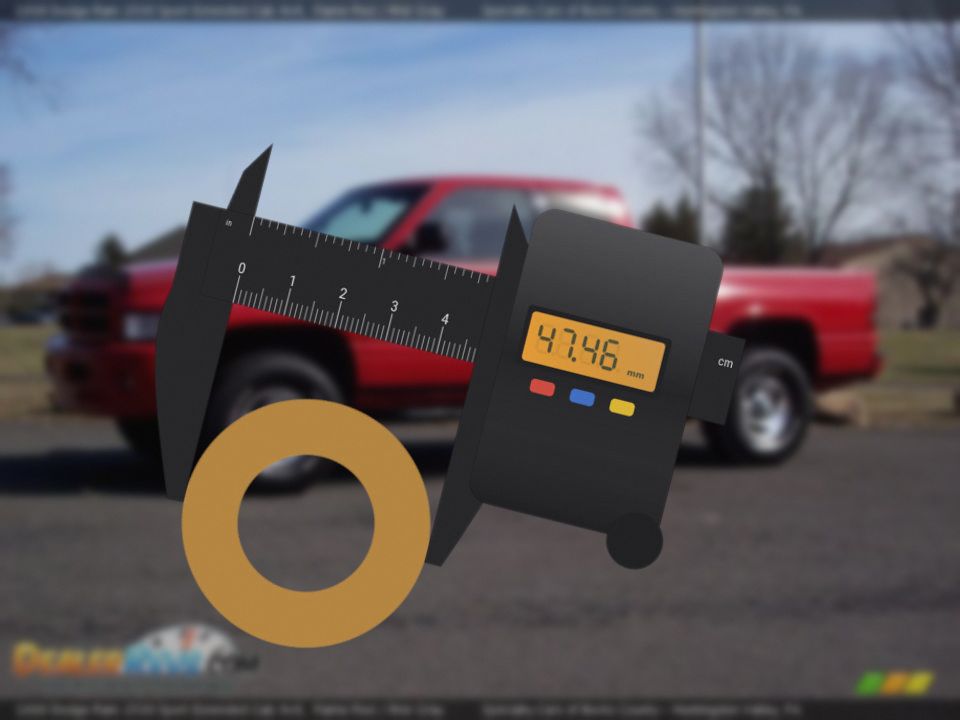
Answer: {"value": 47.46, "unit": "mm"}
